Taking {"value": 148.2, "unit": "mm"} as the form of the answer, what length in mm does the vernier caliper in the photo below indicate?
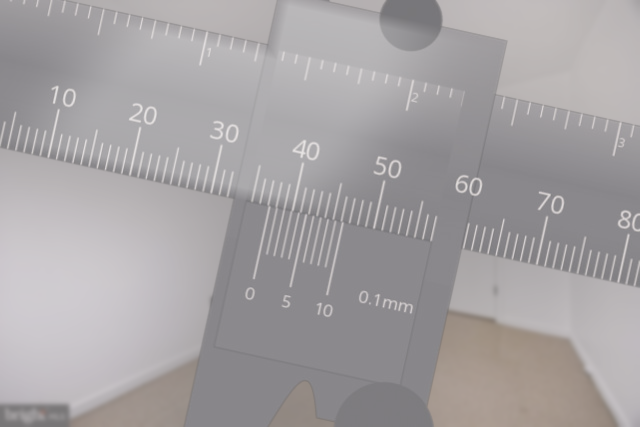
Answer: {"value": 37.2, "unit": "mm"}
